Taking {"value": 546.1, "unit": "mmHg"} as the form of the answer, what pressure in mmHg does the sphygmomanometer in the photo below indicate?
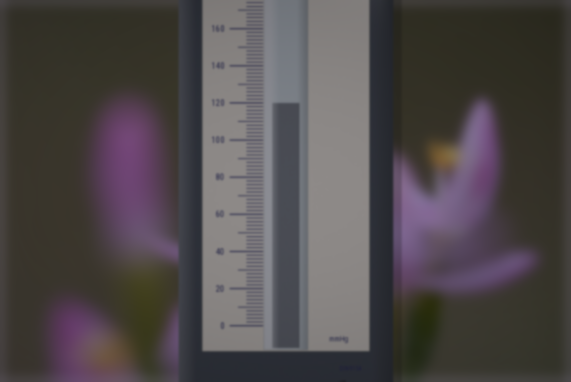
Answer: {"value": 120, "unit": "mmHg"}
